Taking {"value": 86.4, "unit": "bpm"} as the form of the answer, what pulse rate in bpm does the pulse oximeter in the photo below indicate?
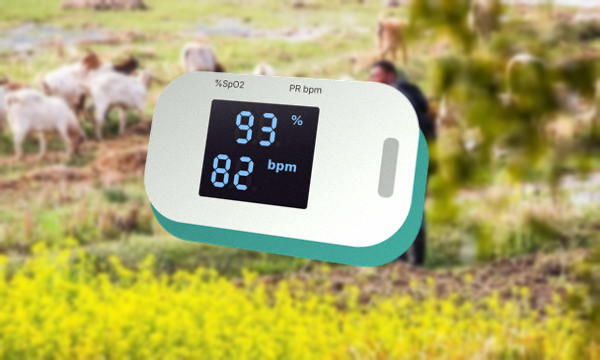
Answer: {"value": 82, "unit": "bpm"}
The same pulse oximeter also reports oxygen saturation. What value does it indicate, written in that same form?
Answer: {"value": 93, "unit": "%"}
